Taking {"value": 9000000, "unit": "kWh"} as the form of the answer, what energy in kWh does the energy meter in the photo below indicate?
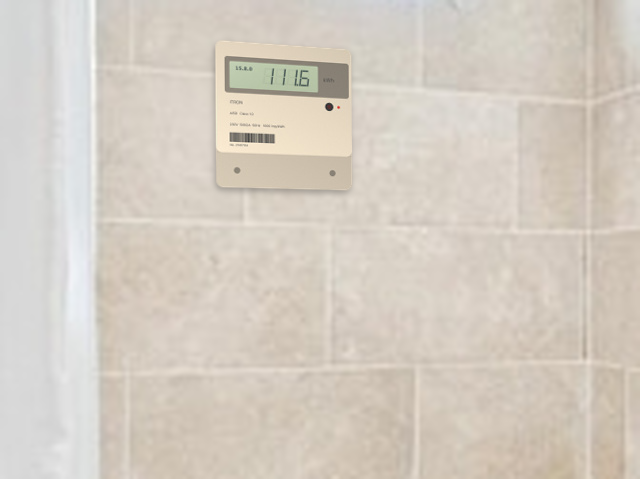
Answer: {"value": 111.6, "unit": "kWh"}
